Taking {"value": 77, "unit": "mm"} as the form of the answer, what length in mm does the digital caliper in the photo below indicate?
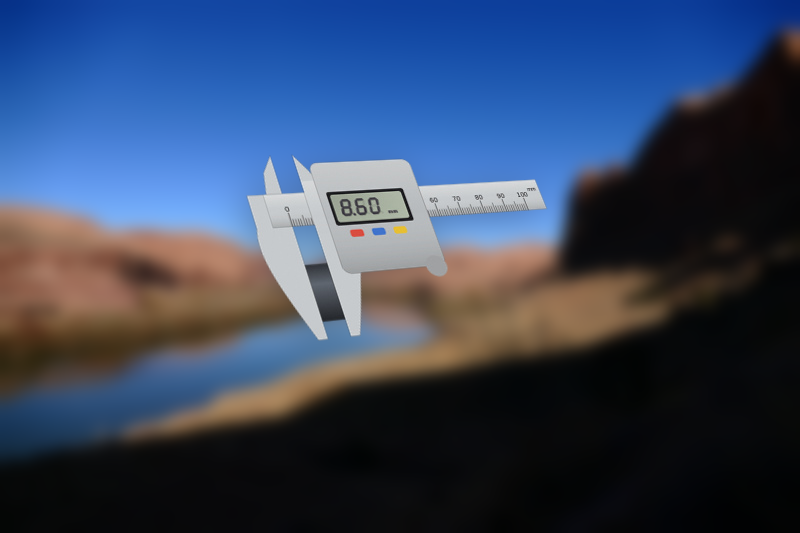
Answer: {"value": 8.60, "unit": "mm"}
